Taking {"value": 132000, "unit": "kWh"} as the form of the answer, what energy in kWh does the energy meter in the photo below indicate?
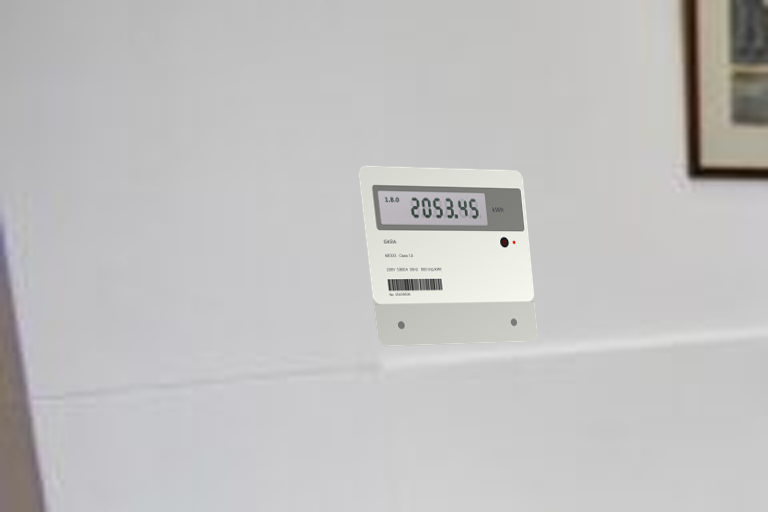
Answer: {"value": 2053.45, "unit": "kWh"}
